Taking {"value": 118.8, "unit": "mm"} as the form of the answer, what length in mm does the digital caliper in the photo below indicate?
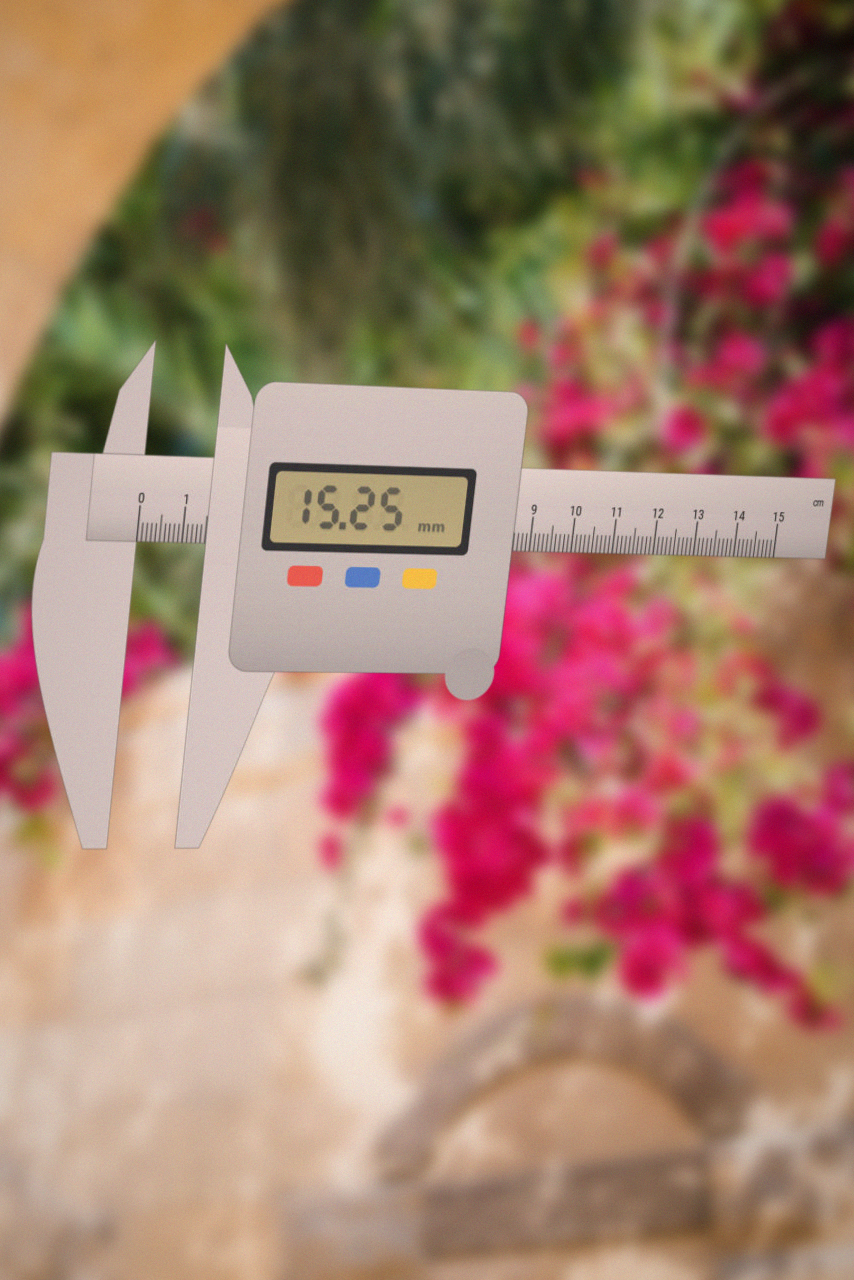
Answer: {"value": 15.25, "unit": "mm"}
